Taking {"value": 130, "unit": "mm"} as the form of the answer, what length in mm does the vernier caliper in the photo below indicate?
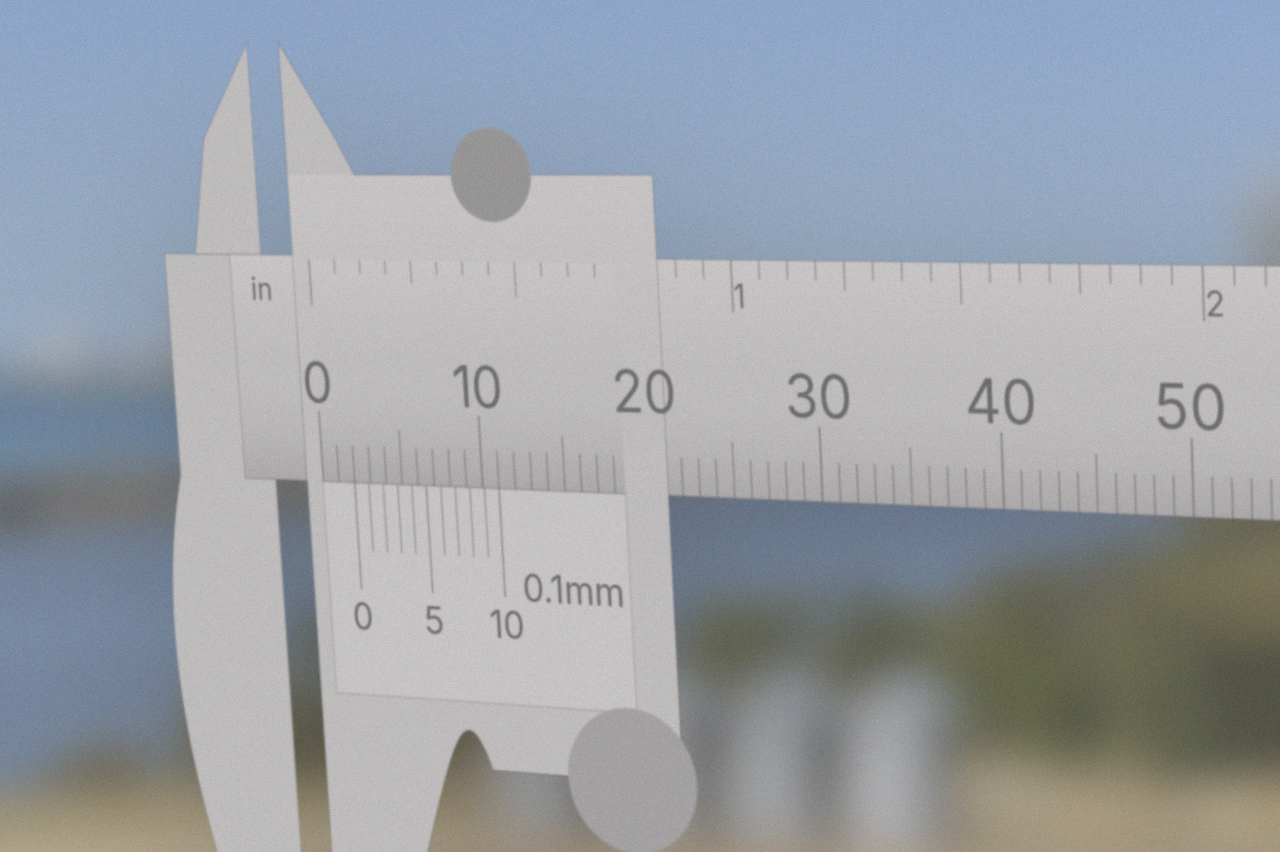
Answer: {"value": 2.0, "unit": "mm"}
